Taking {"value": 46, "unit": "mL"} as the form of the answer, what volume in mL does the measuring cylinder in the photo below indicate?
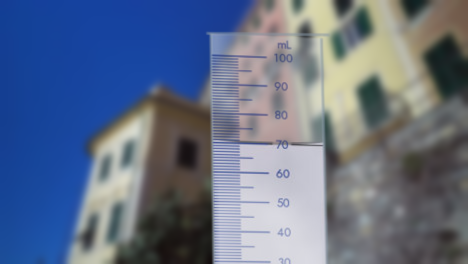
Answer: {"value": 70, "unit": "mL"}
